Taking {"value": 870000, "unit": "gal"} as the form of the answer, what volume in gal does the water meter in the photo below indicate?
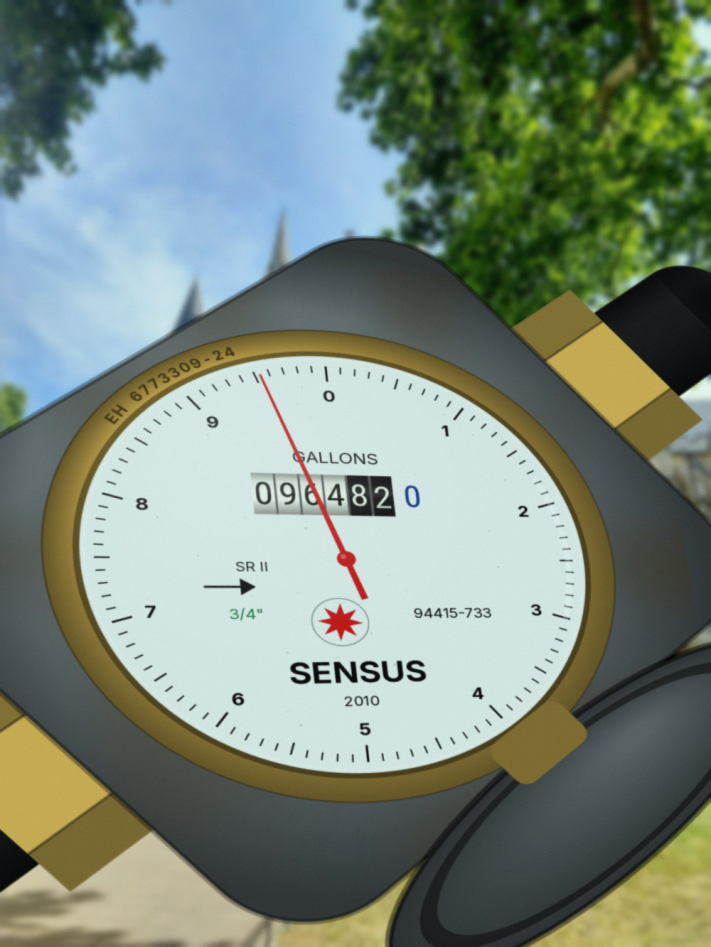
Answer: {"value": 964819.5, "unit": "gal"}
